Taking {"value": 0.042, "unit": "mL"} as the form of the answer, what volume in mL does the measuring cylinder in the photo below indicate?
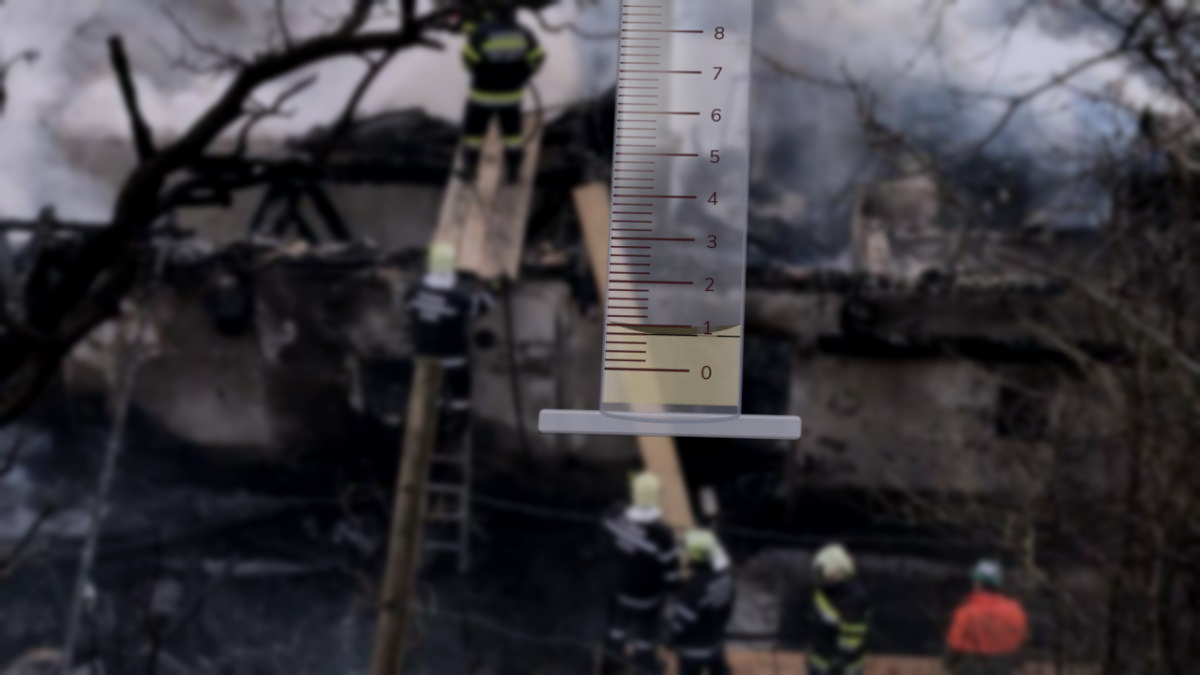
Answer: {"value": 0.8, "unit": "mL"}
